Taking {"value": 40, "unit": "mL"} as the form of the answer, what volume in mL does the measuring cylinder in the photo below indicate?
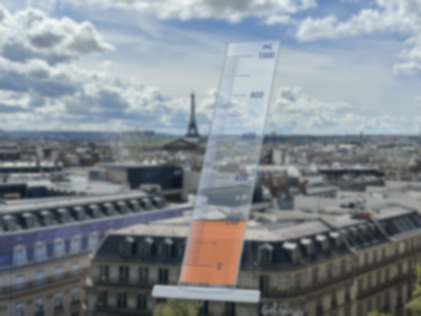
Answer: {"value": 200, "unit": "mL"}
